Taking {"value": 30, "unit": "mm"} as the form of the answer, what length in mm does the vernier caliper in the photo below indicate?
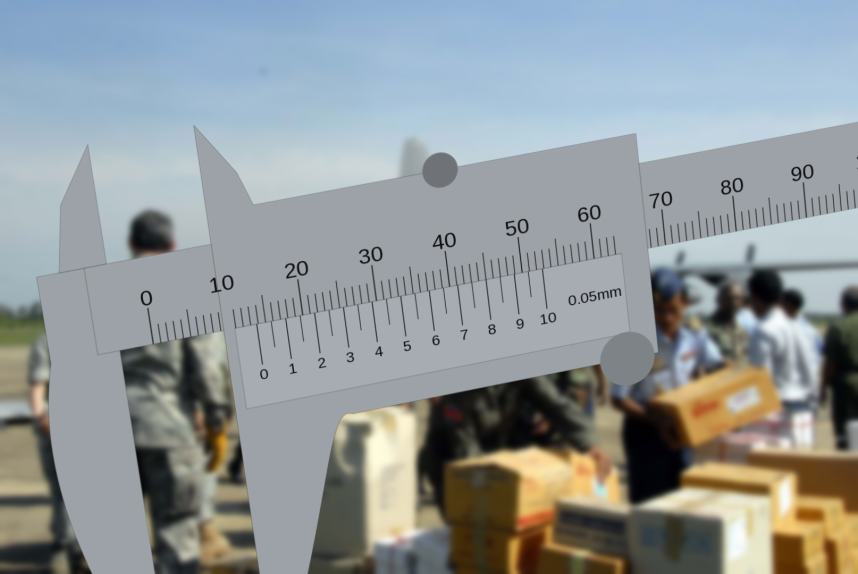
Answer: {"value": 13.8, "unit": "mm"}
